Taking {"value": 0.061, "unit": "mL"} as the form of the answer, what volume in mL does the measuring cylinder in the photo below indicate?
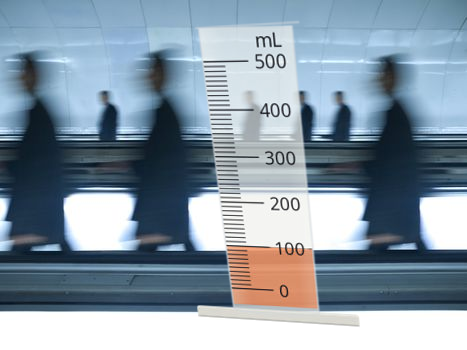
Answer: {"value": 100, "unit": "mL"}
